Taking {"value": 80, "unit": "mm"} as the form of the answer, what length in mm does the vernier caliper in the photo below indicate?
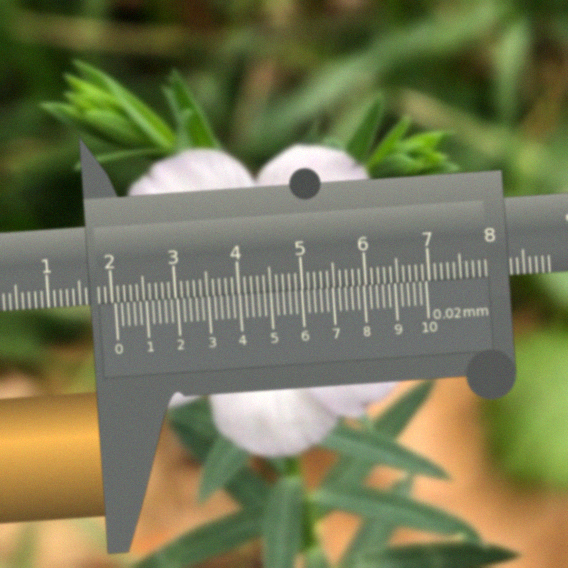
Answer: {"value": 20.5, "unit": "mm"}
